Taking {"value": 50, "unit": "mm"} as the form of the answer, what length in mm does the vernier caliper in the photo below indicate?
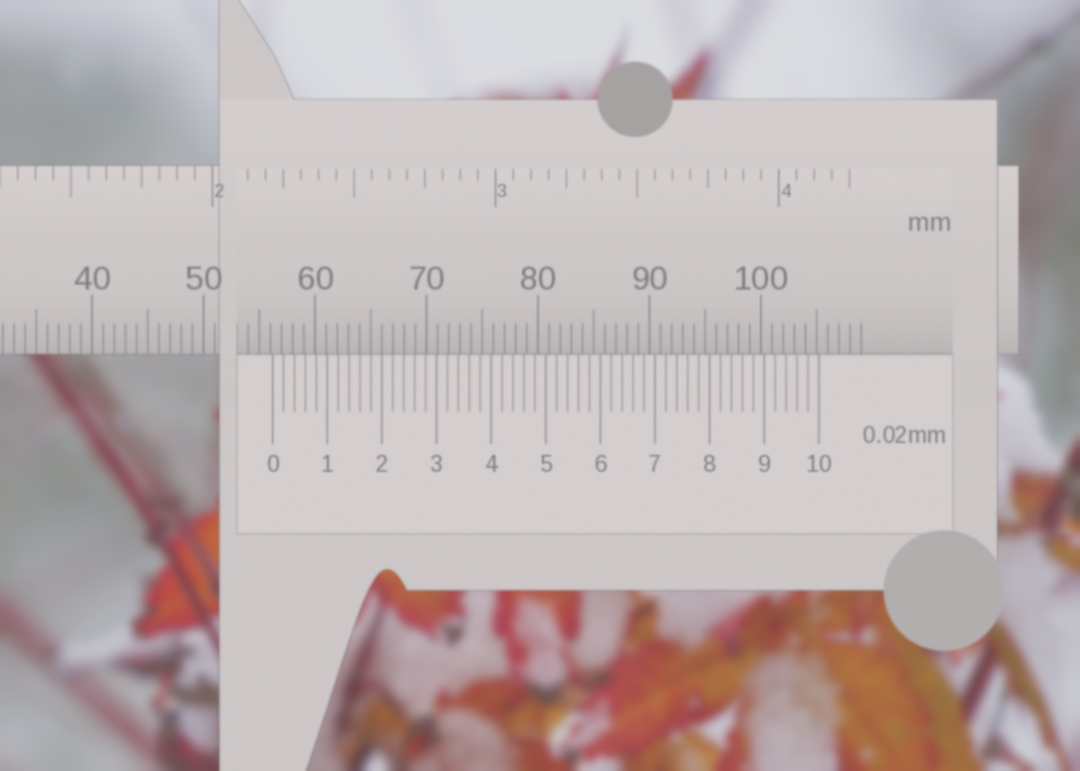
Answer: {"value": 56.2, "unit": "mm"}
